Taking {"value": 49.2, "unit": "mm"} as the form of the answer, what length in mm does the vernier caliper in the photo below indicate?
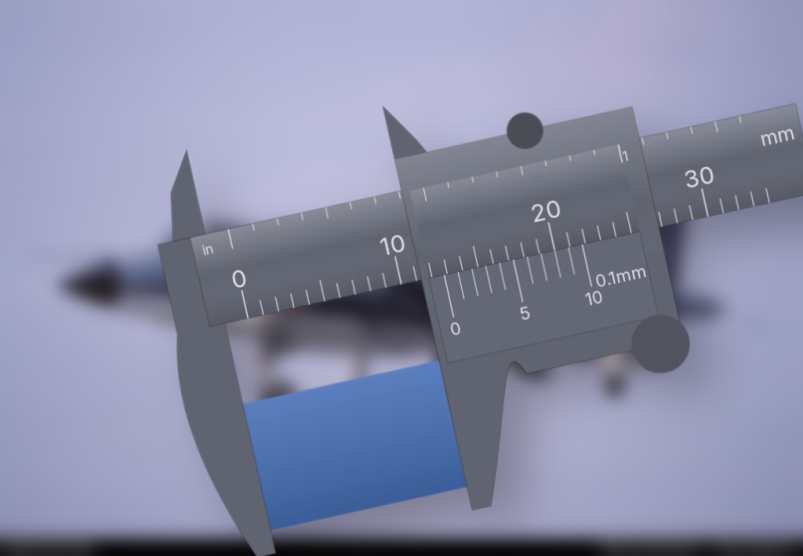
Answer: {"value": 12.8, "unit": "mm"}
